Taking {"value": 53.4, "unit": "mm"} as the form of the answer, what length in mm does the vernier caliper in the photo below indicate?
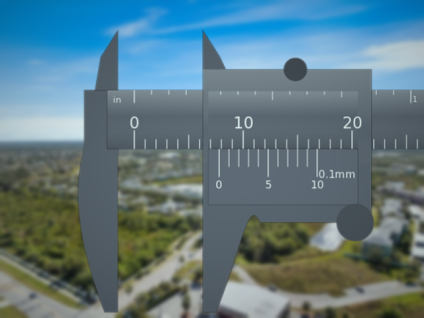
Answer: {"value": 7.8, "unit": "mm"}
